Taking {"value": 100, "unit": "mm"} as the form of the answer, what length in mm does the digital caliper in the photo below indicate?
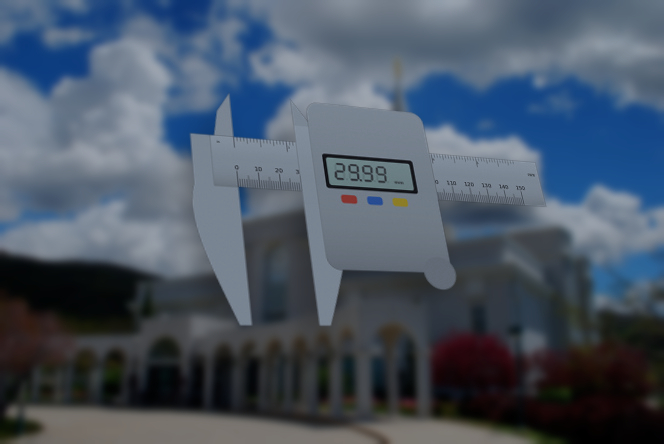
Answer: {"value": 29.99, "unit": "mm"}
